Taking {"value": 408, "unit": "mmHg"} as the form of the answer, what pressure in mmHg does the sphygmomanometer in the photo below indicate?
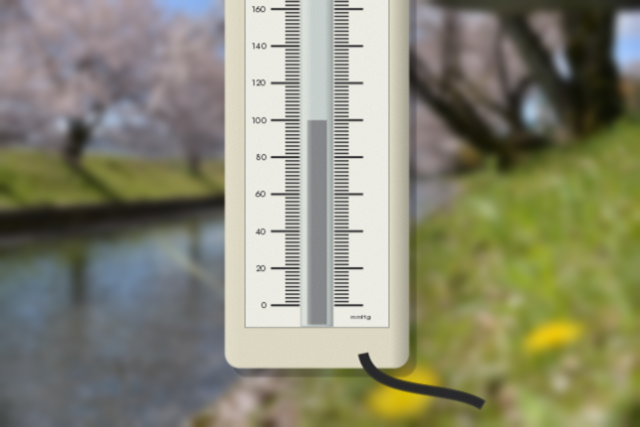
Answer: {"value": 100, "unit": "mmHg"}
